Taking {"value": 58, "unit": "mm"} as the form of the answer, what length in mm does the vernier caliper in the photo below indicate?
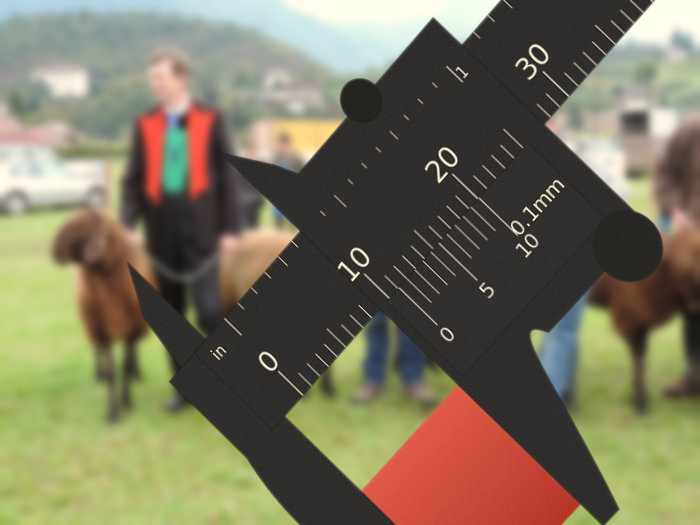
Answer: {"value": 11.1, "unit": "mm"}
